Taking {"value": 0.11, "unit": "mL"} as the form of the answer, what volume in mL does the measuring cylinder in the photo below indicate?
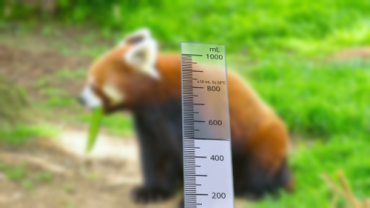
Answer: {"value": 500, "unit": "mL"}
